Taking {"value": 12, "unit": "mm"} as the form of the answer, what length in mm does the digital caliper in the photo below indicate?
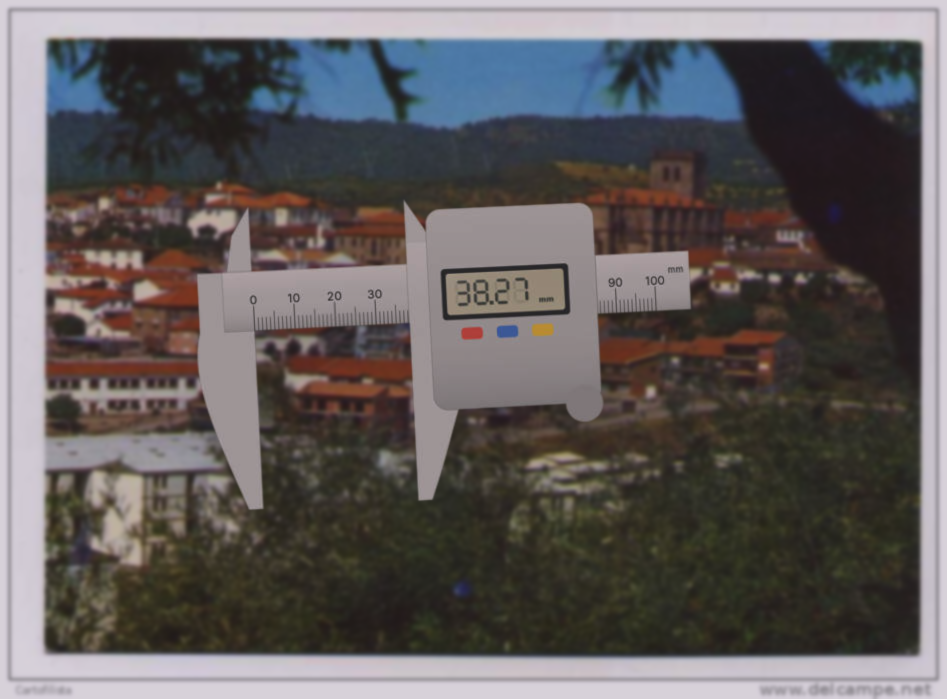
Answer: {"value": 38.27, "unit": "mm"}
